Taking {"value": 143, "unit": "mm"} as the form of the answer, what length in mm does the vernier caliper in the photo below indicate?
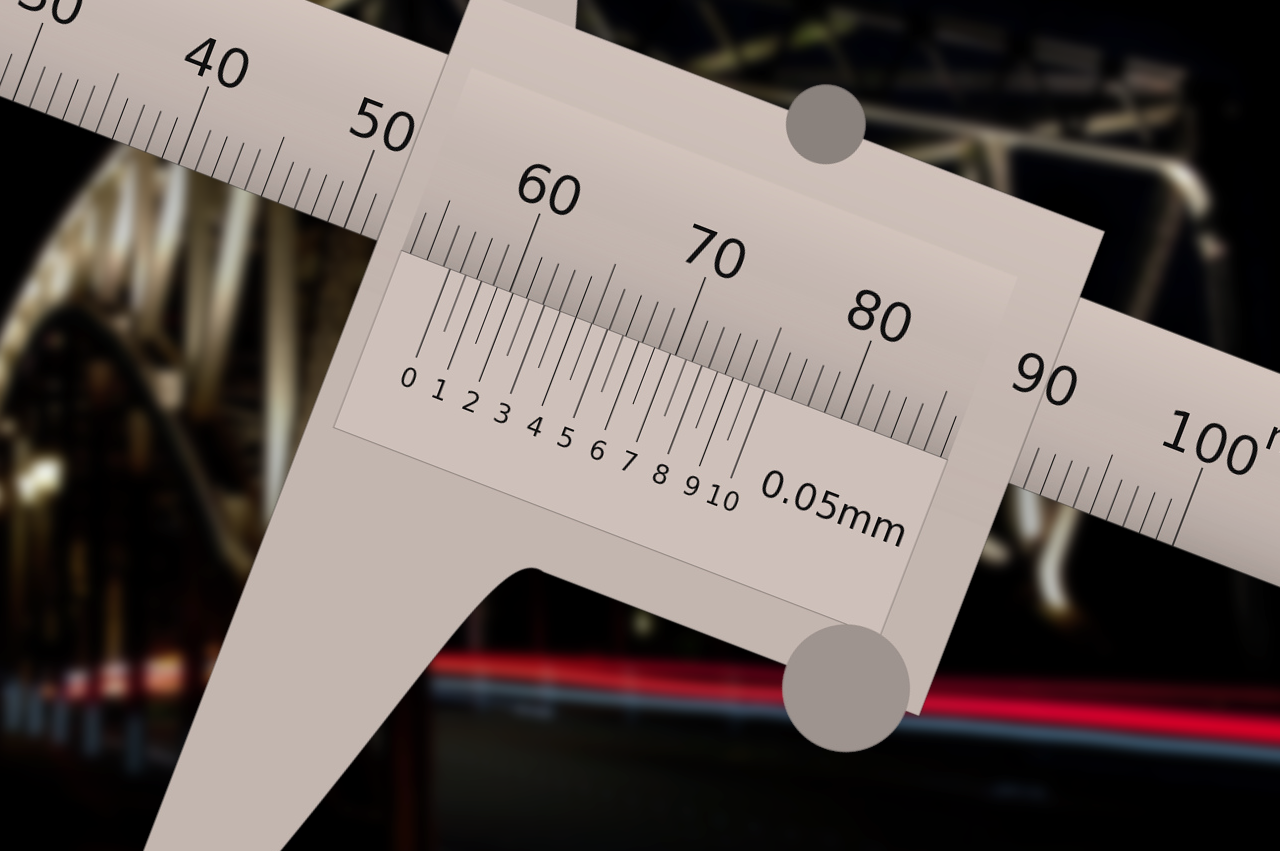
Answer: {"value": 56.4, "unit": "mm"}
